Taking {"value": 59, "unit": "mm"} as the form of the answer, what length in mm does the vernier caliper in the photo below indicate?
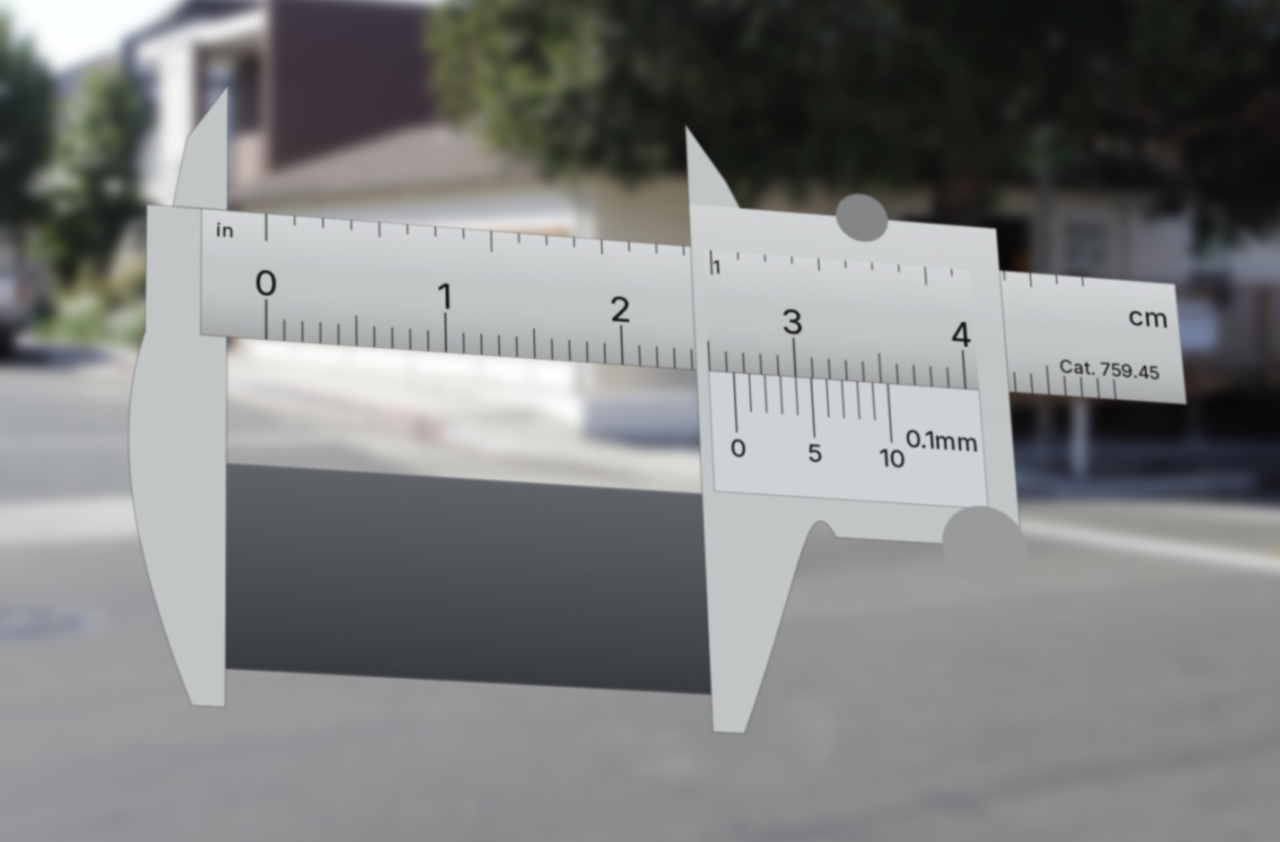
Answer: {"value": 26.4, "unit": "mm"}
